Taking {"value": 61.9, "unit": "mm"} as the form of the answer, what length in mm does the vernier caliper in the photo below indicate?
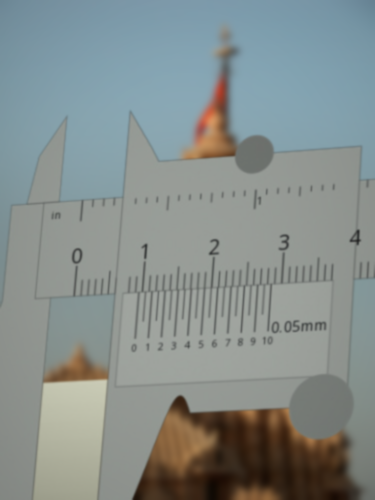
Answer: {"value": 9.5, "unit": "mm"}
